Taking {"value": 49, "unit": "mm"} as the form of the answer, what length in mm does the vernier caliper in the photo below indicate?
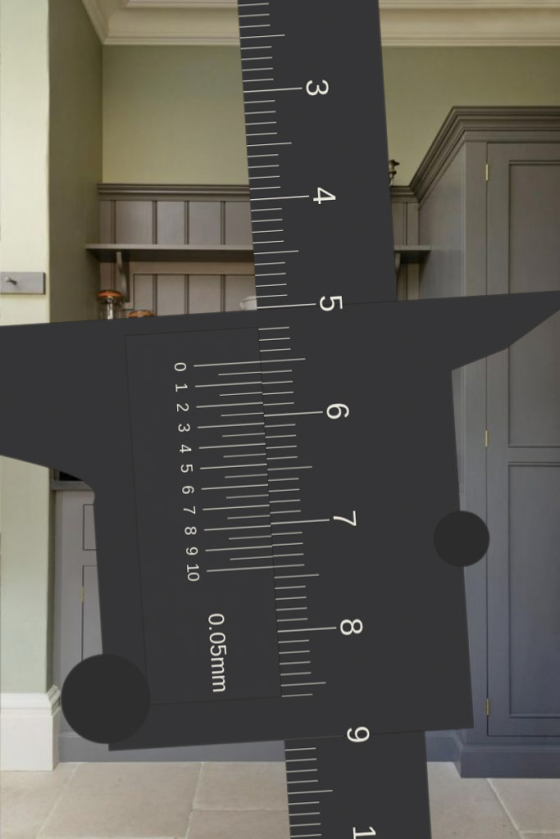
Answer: {"value": 55.0, "unit": "mm"}
